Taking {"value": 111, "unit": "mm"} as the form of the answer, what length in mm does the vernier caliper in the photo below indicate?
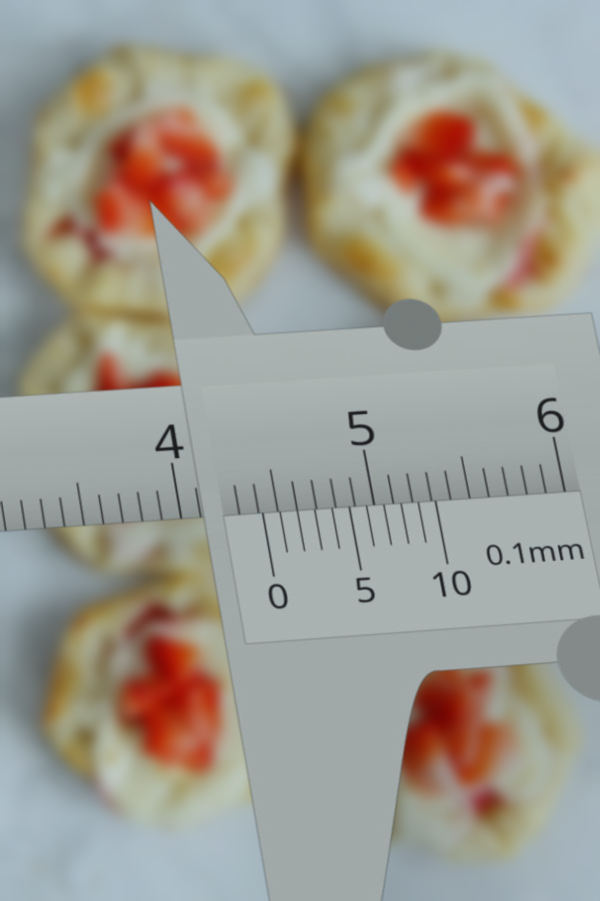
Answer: {"value": 44.2, "unit": "mm"}
